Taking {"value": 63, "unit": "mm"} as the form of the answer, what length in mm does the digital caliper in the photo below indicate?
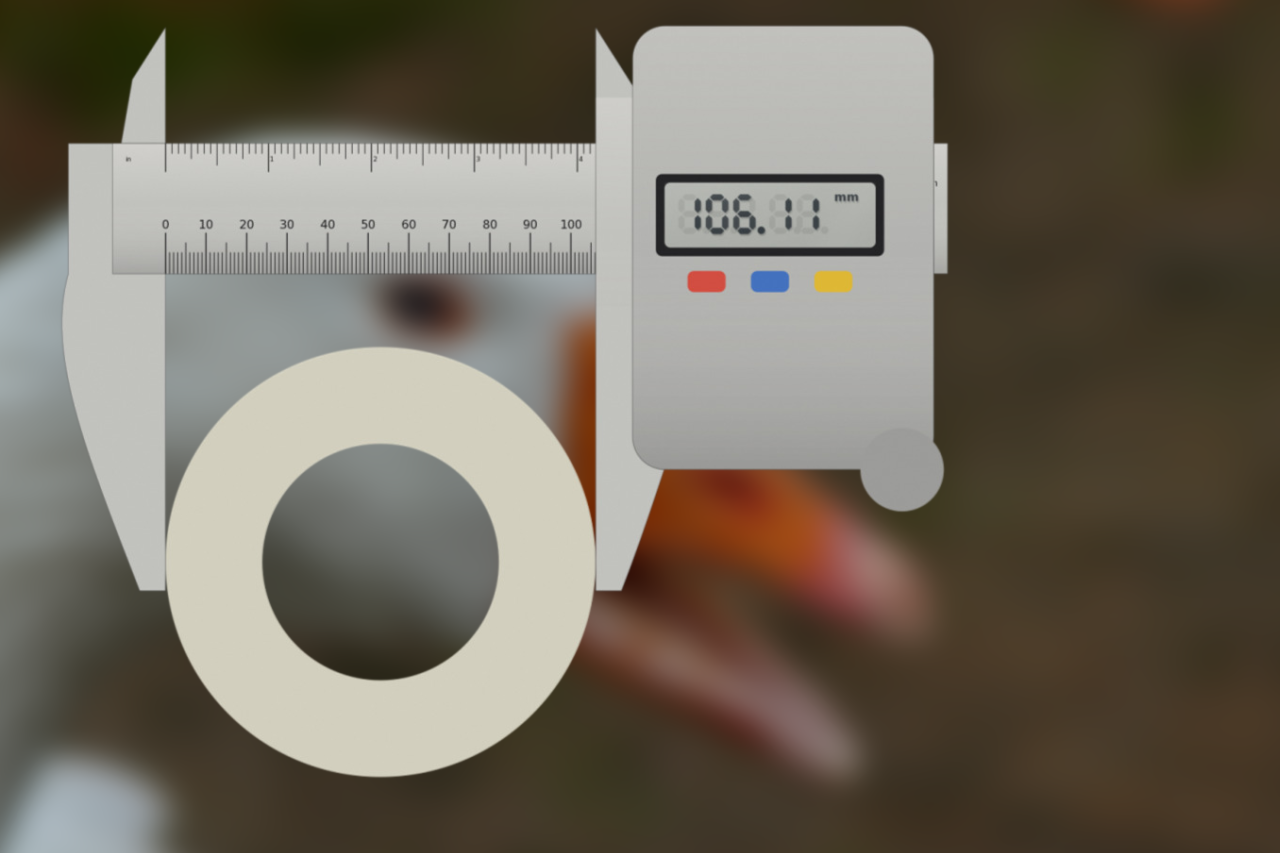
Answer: {"value": 106.11, "unit": "mm"}
